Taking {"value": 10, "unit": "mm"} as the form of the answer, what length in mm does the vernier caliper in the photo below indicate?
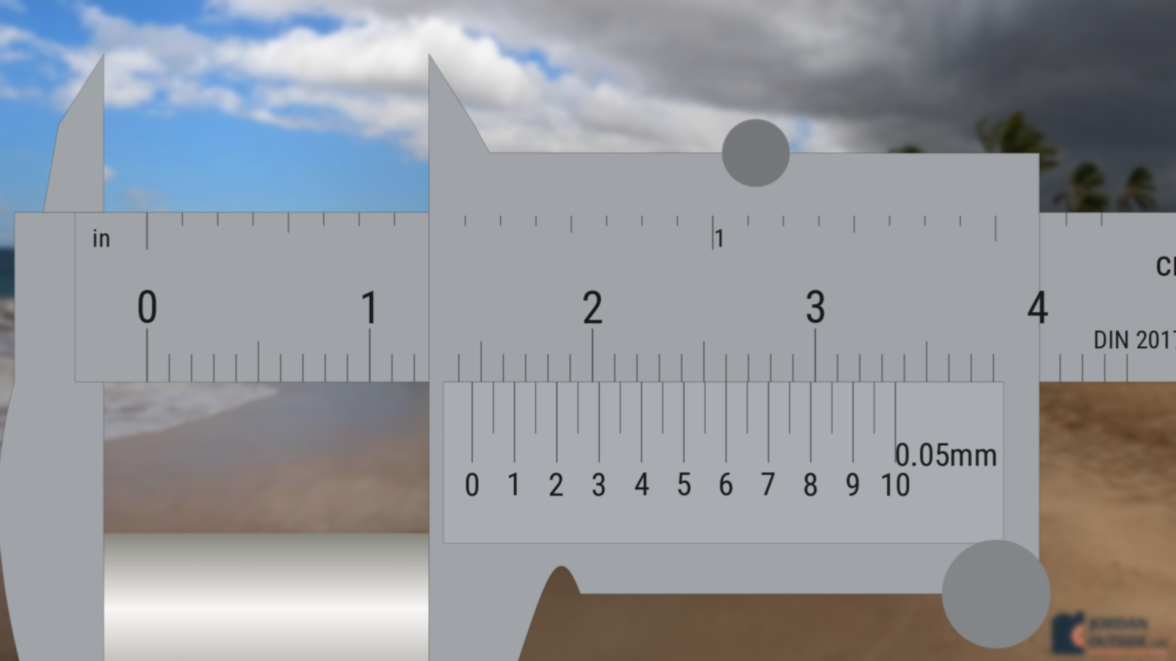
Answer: {"value": 14.6, "unit": "mm"}
